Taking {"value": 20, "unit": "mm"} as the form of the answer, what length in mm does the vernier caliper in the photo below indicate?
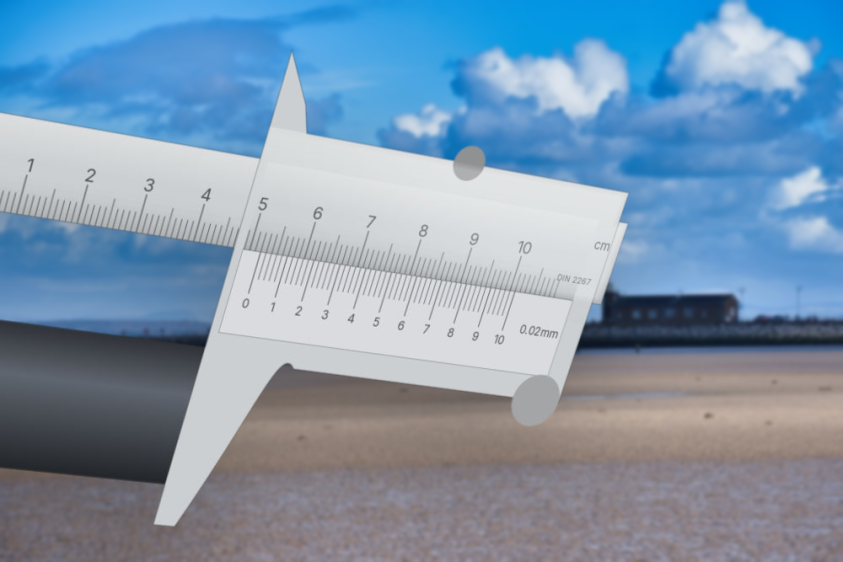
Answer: {"value": 52.0, "unit": "mm"}
